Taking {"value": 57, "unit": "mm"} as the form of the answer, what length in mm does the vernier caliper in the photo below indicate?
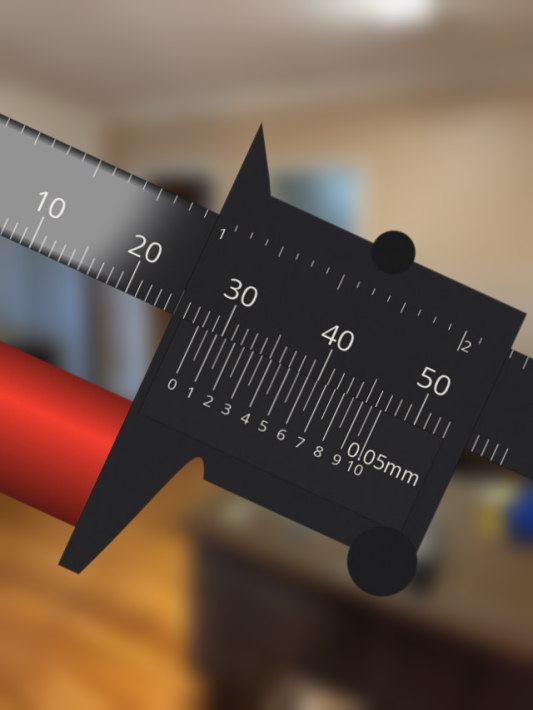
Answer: {"value": 27.6, "unit": "mm"}
